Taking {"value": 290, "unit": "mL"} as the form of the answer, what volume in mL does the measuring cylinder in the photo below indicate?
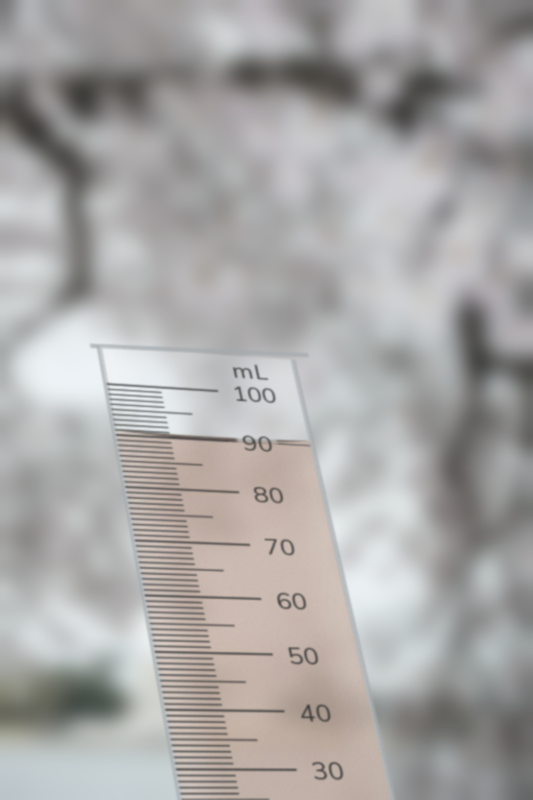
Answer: {"value": 90, "unit": "mL"}
